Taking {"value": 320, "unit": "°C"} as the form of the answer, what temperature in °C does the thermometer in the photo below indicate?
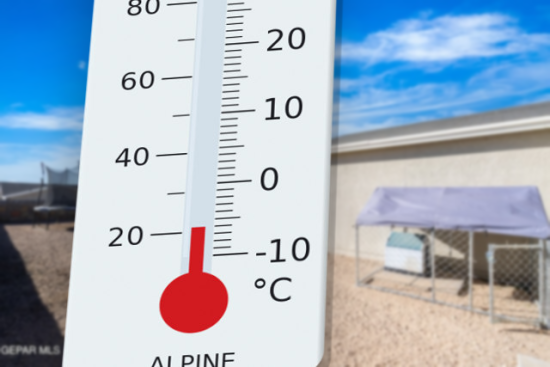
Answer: {"value": -6, "unit": "°C"}
